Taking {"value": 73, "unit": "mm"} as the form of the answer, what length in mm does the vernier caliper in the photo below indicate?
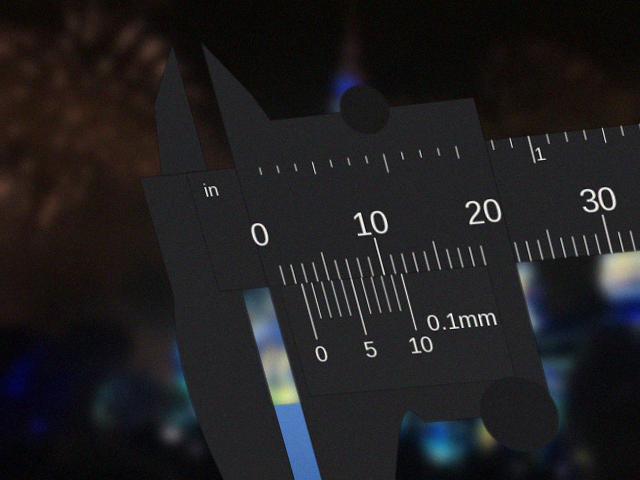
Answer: {"value": 2.5, "unit": "mm"}
